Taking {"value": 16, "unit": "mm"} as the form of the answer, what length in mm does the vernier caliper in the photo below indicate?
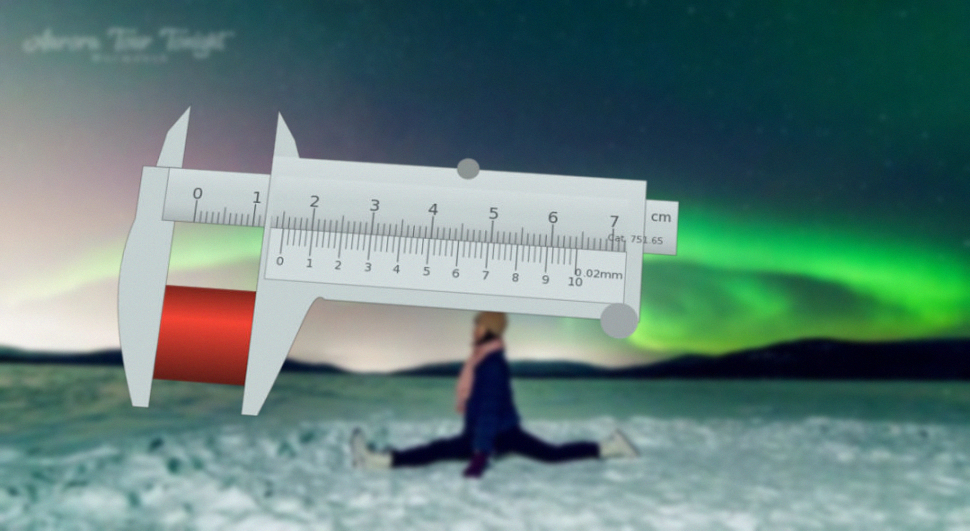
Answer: {"value": 15.2, "unit": "mm"}
